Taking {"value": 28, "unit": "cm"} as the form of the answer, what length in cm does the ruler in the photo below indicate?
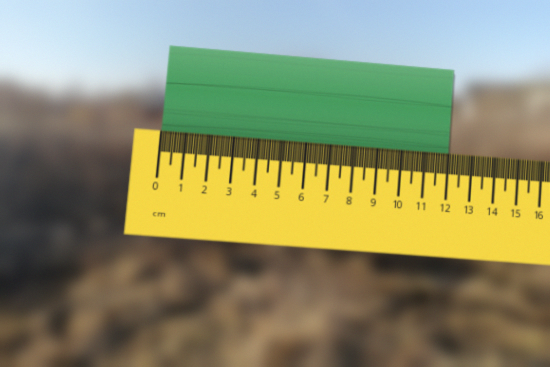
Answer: {"value": 12, "unit": "cm"}
